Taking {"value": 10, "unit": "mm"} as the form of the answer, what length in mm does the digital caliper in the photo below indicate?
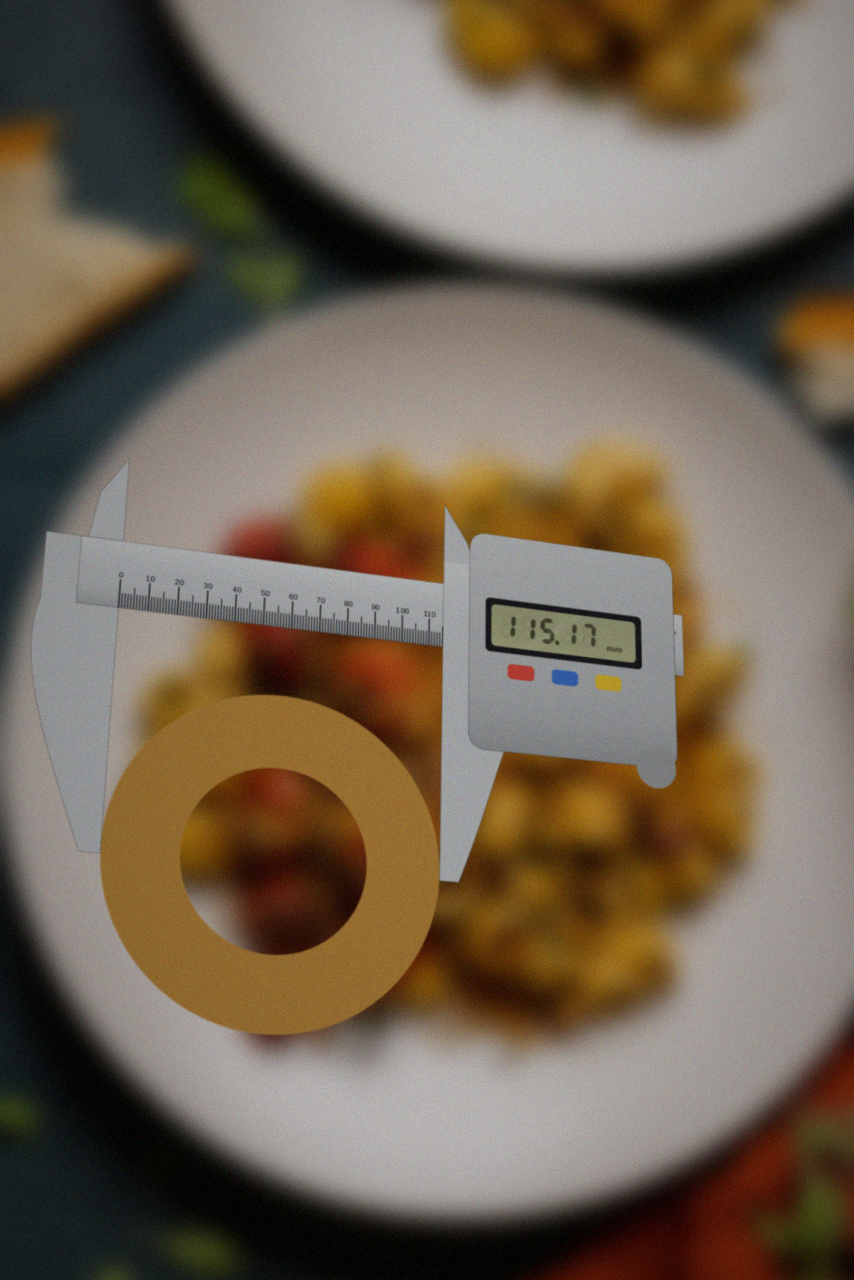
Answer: {"value": 115.17, "unit": "mm"}
